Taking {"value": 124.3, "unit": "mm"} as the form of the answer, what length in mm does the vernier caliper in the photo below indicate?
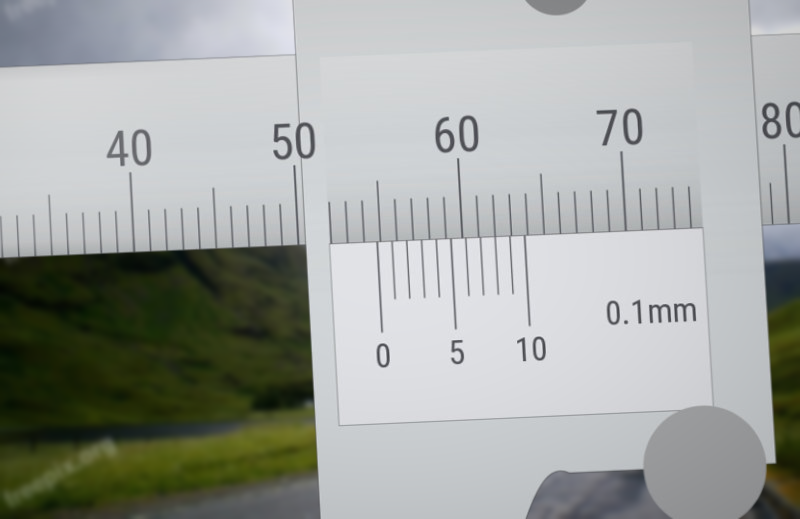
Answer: {"value": 54.8, "unit": "mm"}
